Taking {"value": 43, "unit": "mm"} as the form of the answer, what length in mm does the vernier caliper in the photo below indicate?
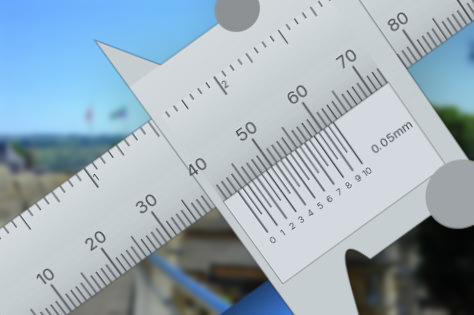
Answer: {"value": 43.2, "unit": "mm"}
